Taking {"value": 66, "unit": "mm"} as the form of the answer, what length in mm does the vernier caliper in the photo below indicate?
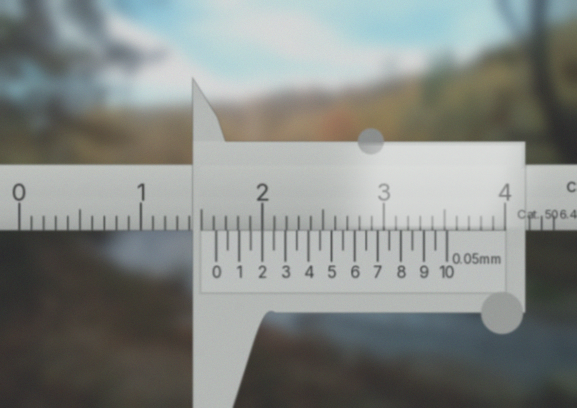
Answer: {"value": 16.2, "unit": "mm"}
